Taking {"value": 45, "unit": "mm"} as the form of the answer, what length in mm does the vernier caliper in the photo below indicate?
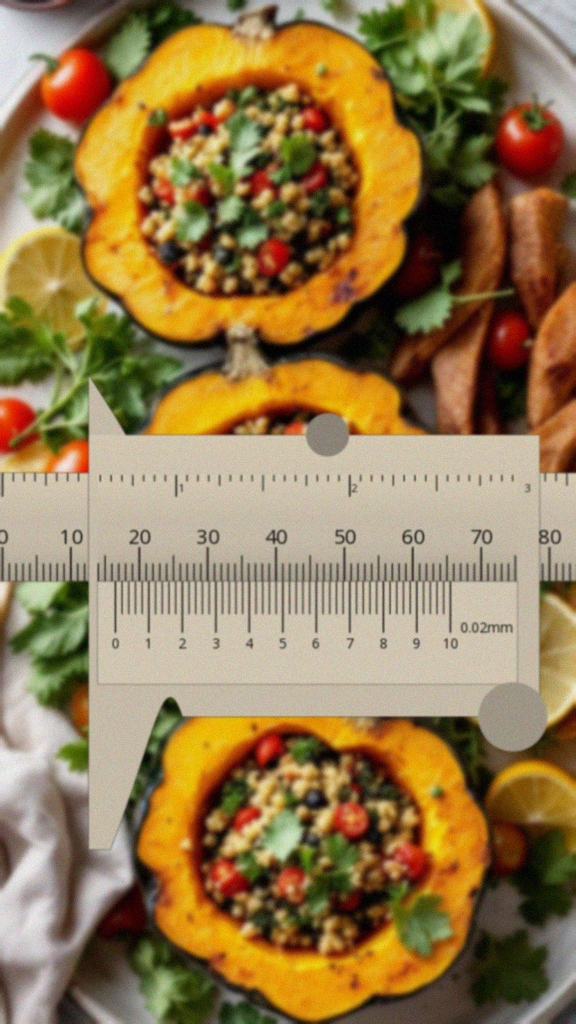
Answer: {"value": 16.5, "unit": "mm"}
